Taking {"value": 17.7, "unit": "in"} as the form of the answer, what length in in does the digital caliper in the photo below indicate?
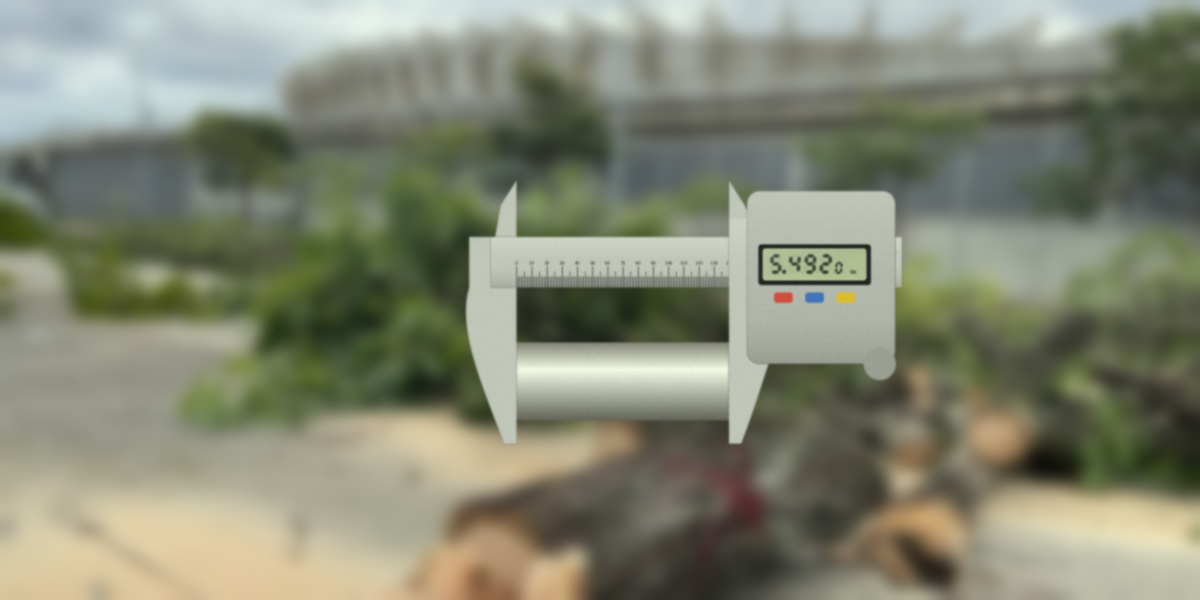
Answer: {"value": 5.4920, "unit": "in"}
